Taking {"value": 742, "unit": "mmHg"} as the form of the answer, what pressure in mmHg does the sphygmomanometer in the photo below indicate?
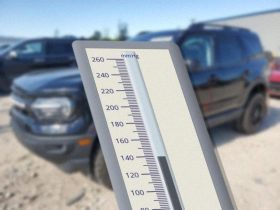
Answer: {"value": 140, "unit": "mmHg"}
